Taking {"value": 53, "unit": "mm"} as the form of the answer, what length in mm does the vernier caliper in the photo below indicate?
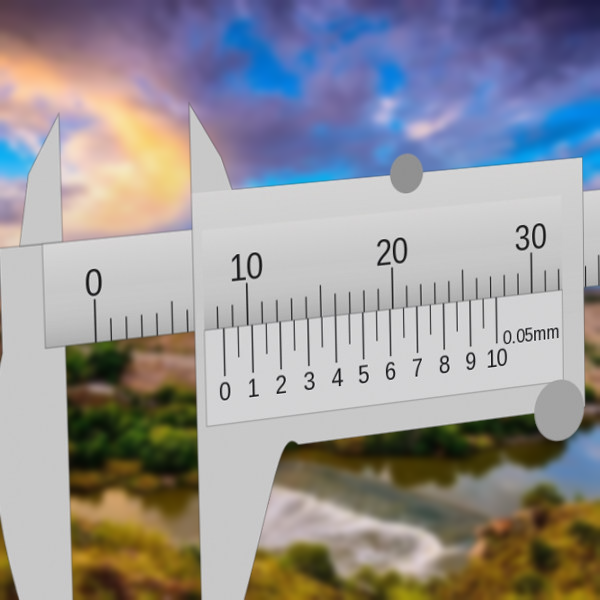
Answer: {"value": 8.4, "unit": "mm"}
